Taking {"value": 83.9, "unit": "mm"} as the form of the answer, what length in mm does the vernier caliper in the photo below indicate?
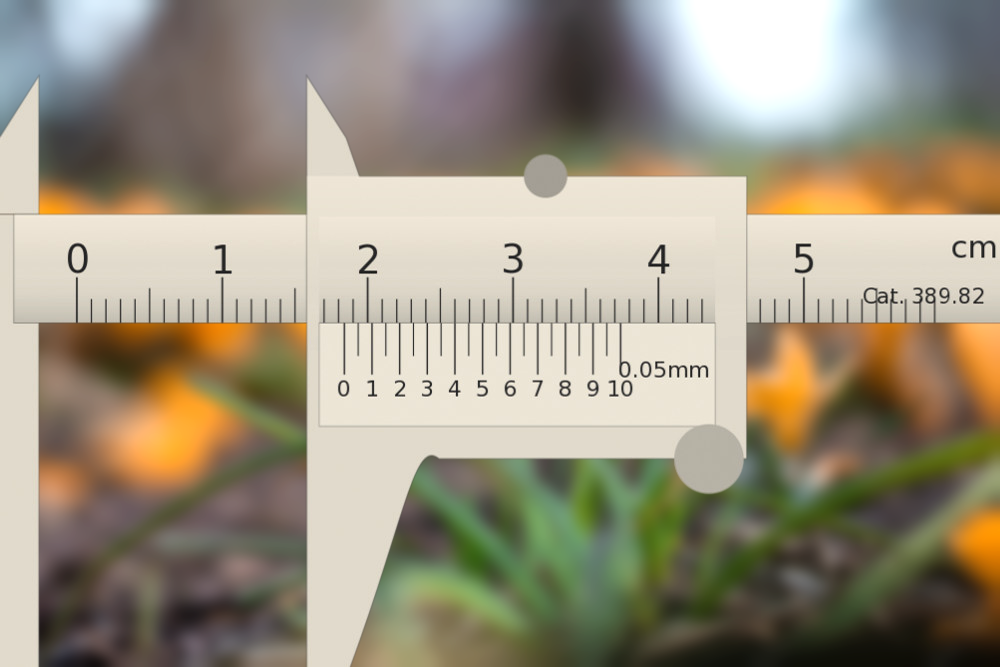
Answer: {"value": 18.4, "unit": "mm"}
